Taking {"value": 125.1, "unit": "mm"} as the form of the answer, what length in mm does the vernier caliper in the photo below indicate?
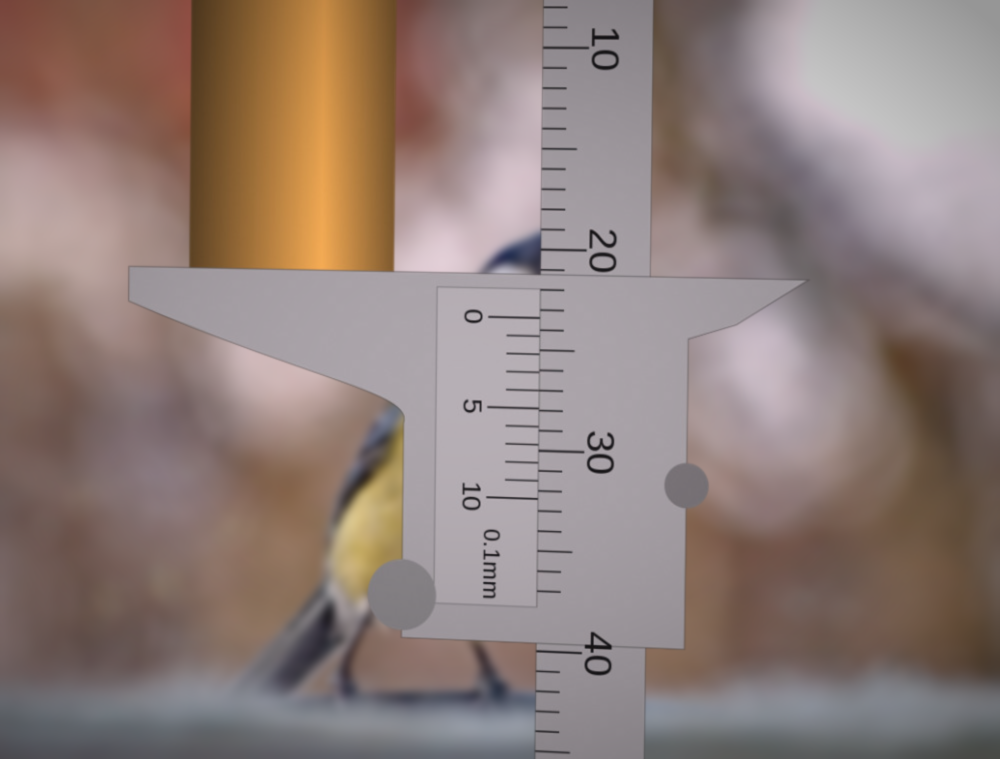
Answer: {"value": 23.4, "unit": "mm"}
